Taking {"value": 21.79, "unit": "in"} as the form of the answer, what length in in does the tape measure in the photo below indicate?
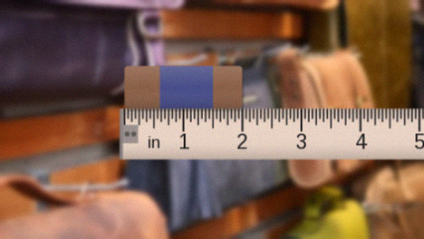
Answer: {"value": 2, "unit": "in"}
